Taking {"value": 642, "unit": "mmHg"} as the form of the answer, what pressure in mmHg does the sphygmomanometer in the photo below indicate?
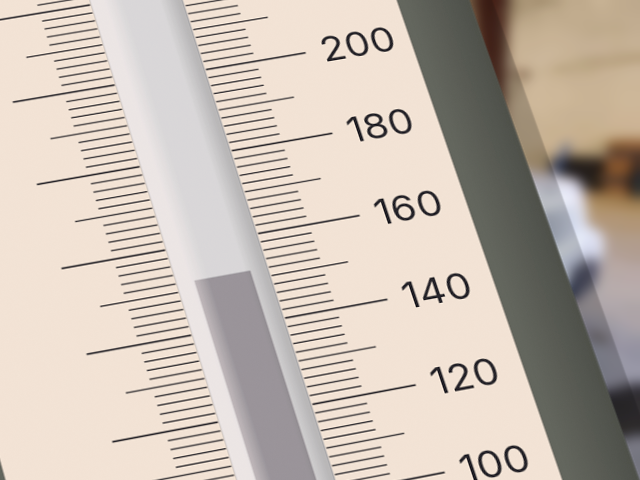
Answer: {"value": 152, "unit": "mmHg"}
